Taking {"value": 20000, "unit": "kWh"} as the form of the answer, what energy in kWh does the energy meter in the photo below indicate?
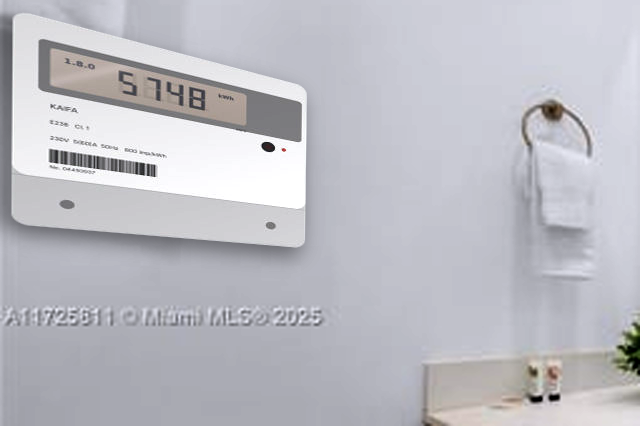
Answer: {"value": 5748, "unit": "kWh"}
